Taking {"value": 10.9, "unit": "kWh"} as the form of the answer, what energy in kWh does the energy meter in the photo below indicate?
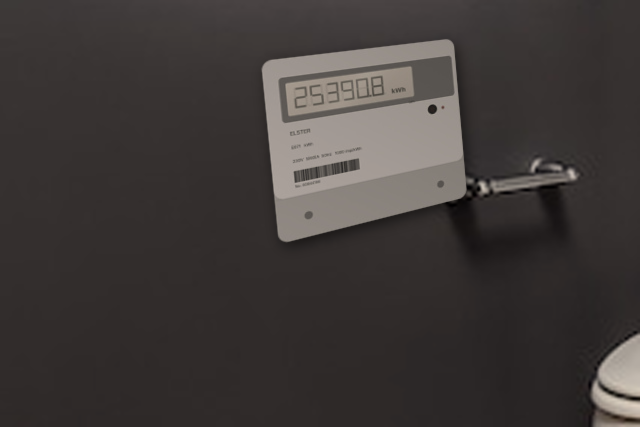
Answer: {"value": 25390.8, "unit": "kWh"}
